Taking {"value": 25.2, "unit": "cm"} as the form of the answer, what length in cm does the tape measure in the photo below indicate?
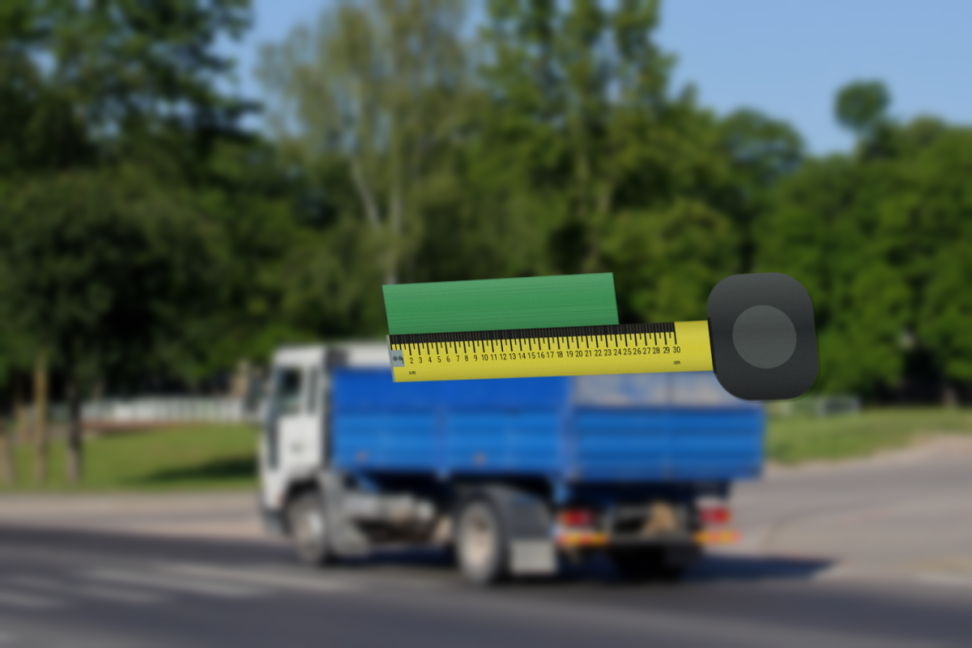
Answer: {"value": 24.5, "unit": "cm"}
